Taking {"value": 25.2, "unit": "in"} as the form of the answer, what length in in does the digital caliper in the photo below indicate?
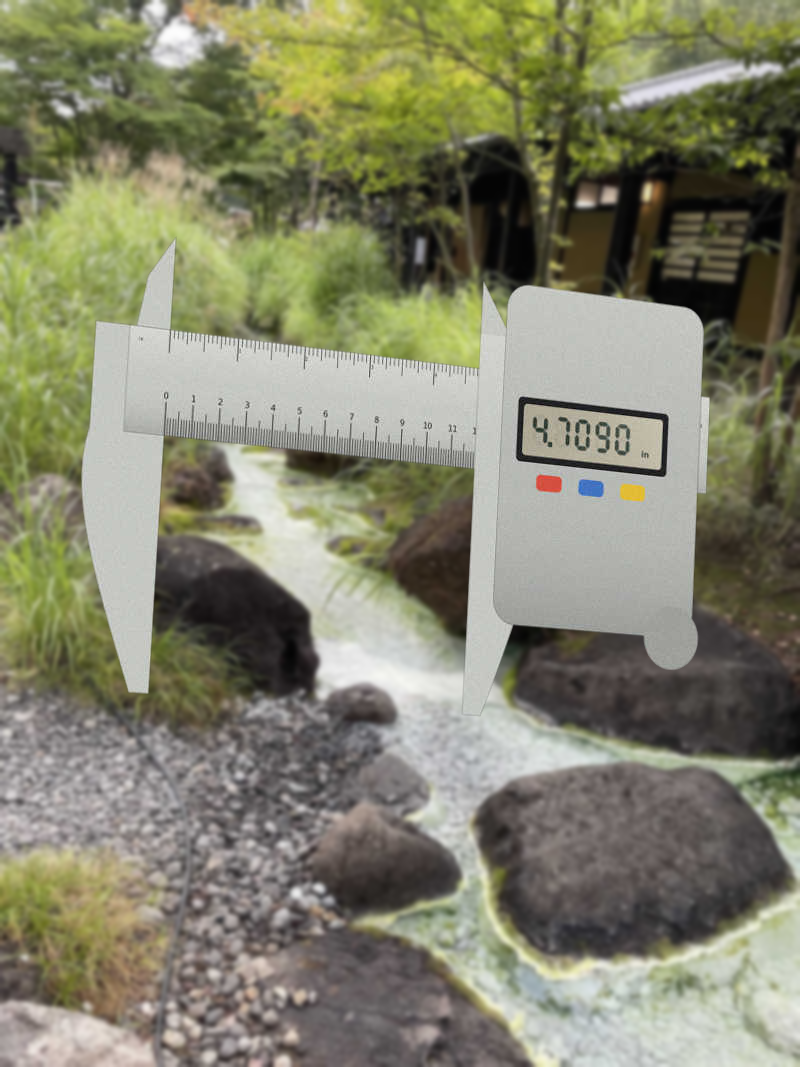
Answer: {"value": 4.7090, "unit": "in"}
